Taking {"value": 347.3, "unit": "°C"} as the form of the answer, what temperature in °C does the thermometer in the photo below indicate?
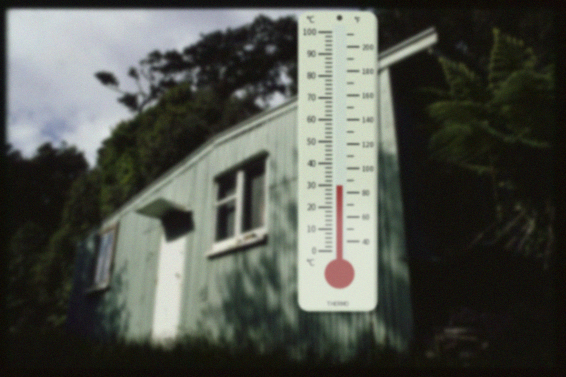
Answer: {"value": 30, "unit": "°C"}
